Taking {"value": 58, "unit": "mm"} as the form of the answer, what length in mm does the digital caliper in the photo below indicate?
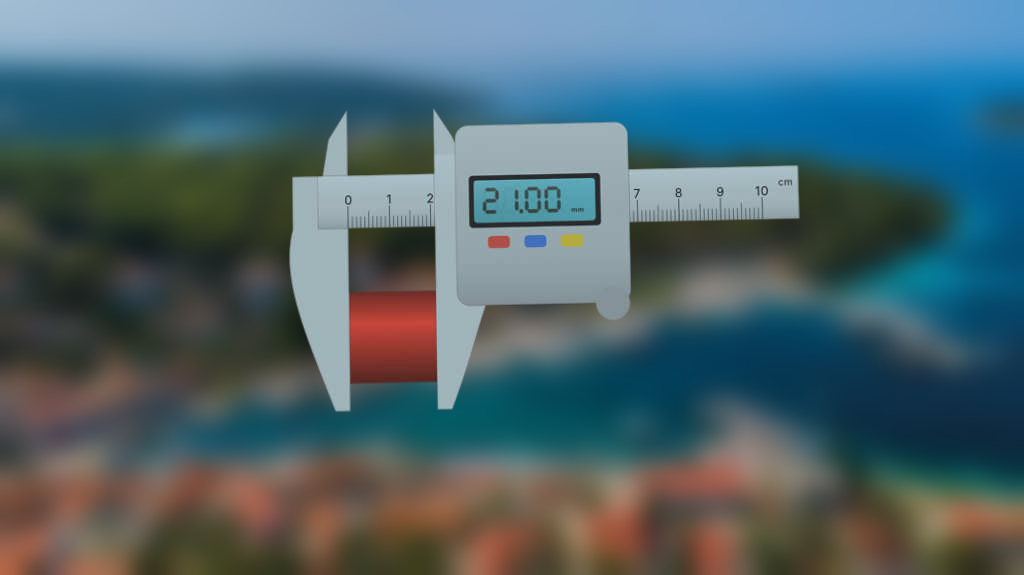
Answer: {"value": 21.00, "unit": "mm"}
